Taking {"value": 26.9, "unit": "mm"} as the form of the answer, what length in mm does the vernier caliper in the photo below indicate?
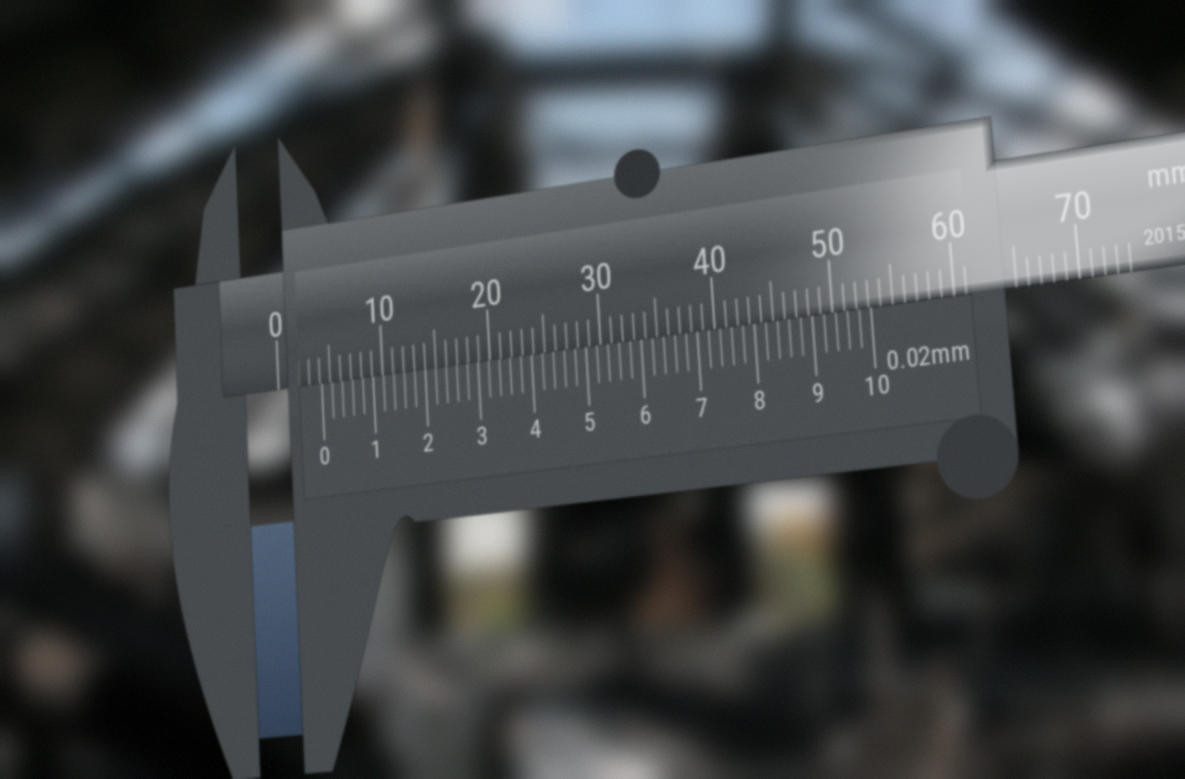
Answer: {"value": 4.2, "unit": "mm"}
